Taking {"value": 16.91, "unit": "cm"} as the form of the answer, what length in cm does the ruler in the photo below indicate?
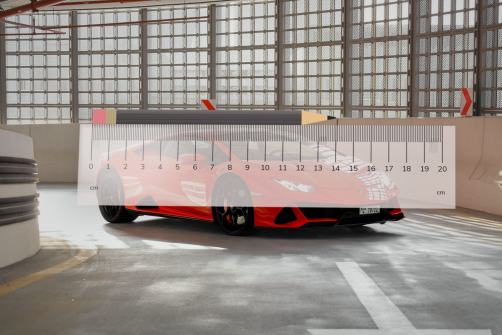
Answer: {"value": 14, "unit": "cm"}
